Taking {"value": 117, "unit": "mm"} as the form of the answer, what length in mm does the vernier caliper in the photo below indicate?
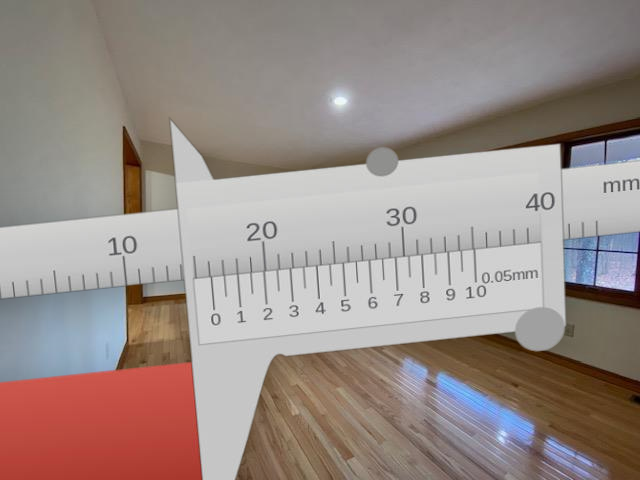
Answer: {"value": 16.1, "unit": "mm"}
